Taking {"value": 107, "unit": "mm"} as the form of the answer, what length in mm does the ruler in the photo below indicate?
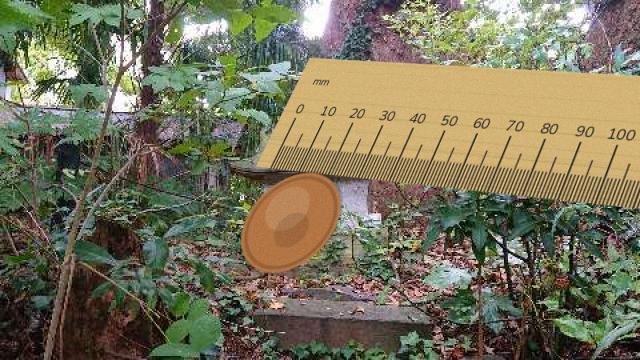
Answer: {"value": 30, "unit": "mm"}
